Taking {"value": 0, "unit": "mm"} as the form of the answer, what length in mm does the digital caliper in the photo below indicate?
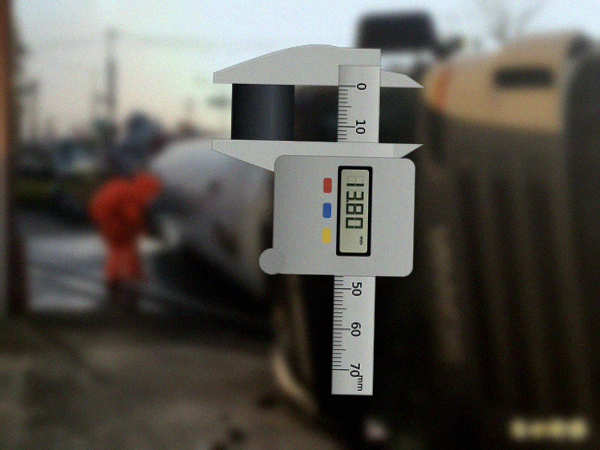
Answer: {"value": 13.80, "unit": "mm"}
